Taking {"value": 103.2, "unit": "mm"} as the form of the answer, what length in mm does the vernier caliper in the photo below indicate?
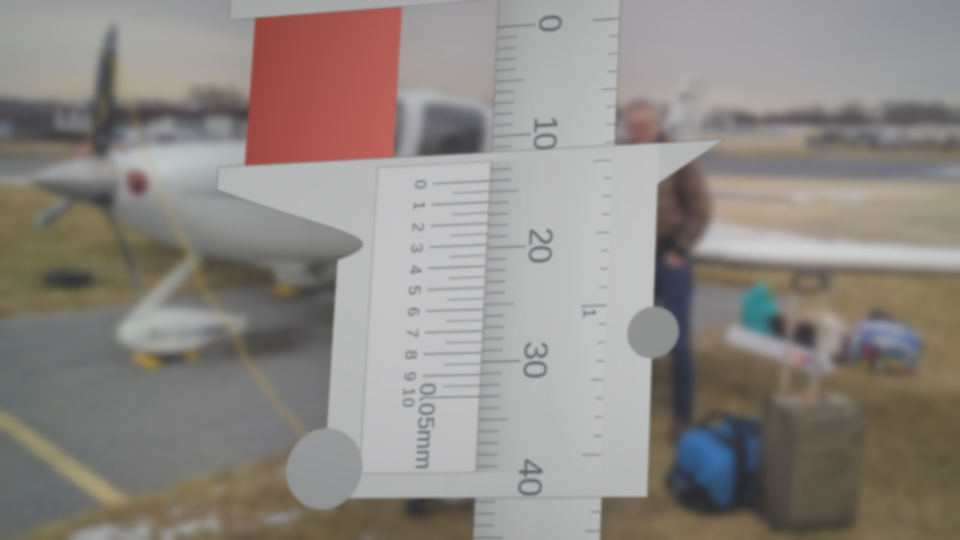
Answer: {"value": 14.0, "unit": "mm"}
